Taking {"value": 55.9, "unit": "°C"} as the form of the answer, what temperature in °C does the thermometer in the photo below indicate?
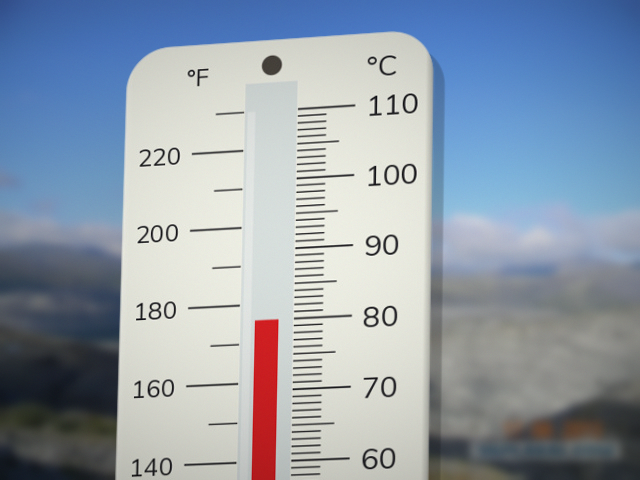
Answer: {"value": 80, "unit": "°C"}
